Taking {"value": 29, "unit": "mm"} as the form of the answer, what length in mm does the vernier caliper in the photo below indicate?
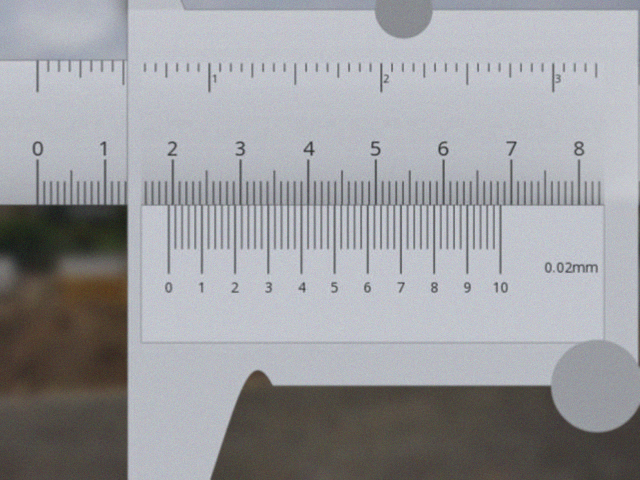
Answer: {"value": 19.4, "unit": "mm"}
